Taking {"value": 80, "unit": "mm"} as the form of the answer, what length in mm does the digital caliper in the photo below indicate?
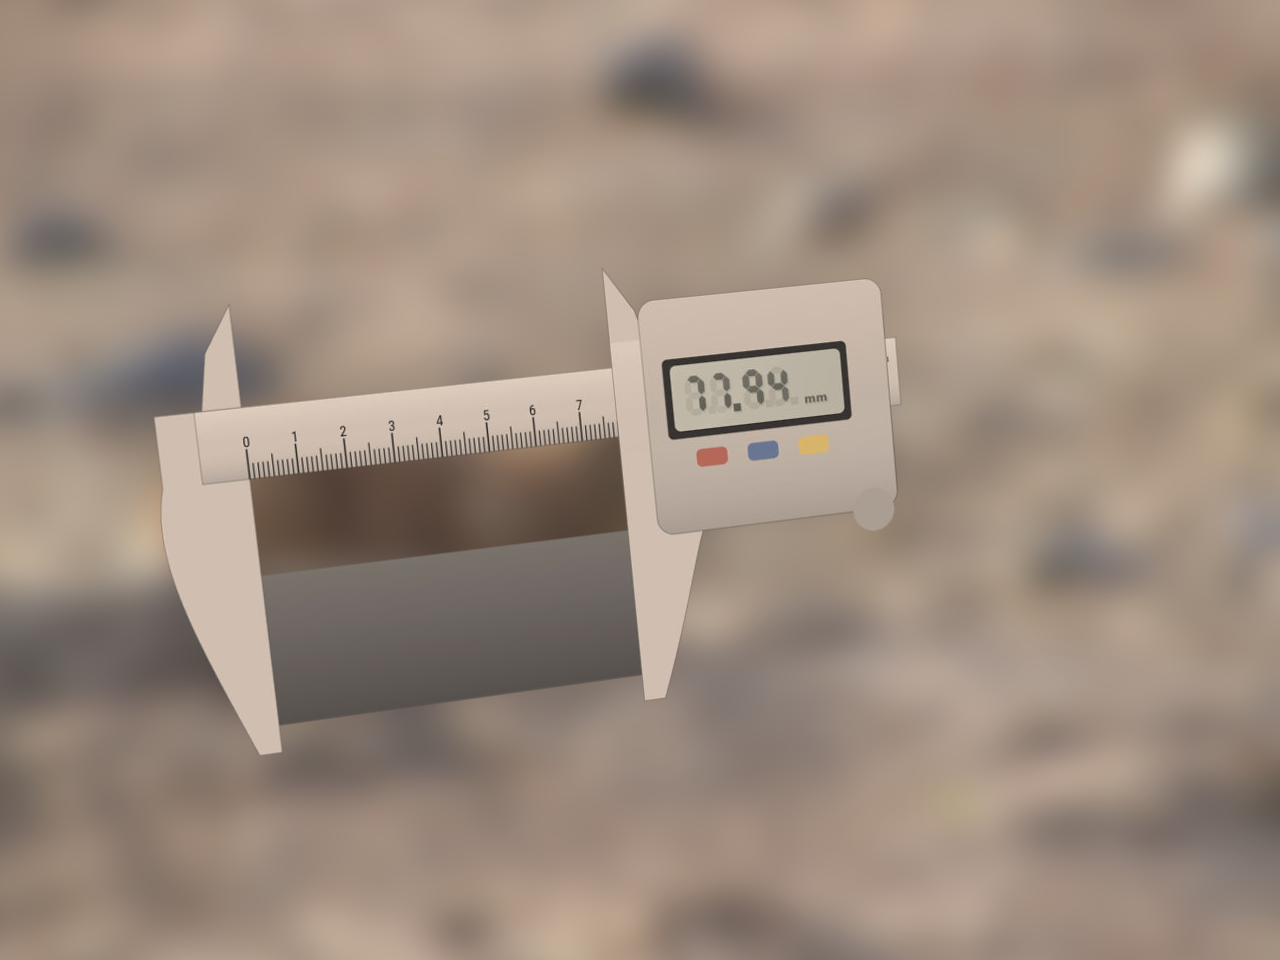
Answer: {"value": 77.94, "unit": "mm"}
